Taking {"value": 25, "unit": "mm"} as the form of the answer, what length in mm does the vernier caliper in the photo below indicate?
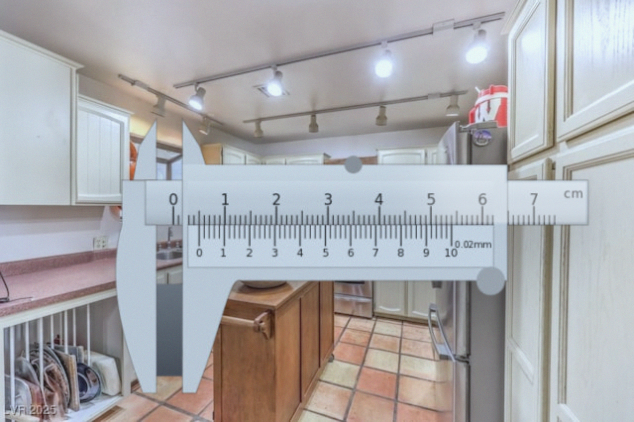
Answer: {"value": 5.0, "unit": "mm"}
